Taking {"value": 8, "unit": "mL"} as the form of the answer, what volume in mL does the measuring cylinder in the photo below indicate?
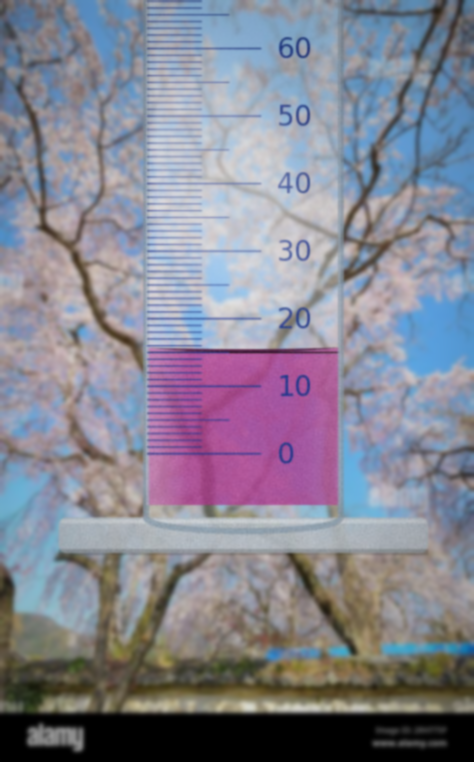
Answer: {"value": 15, "unit": "mL"}
